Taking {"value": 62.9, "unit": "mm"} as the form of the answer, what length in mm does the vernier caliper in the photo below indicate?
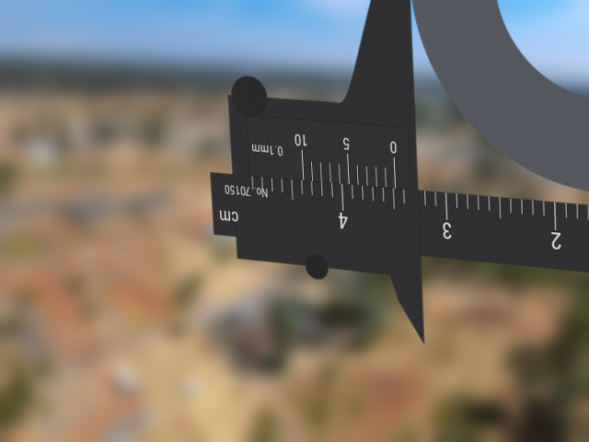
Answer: {"value": 34.8, "unit": "mm"}
